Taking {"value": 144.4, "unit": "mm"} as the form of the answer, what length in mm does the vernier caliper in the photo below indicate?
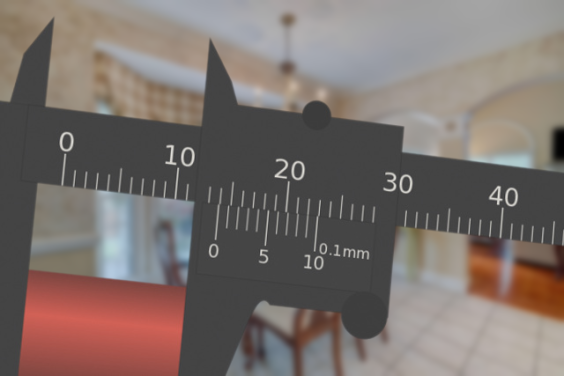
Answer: {"value": 13.9, "unit": "mm"}
